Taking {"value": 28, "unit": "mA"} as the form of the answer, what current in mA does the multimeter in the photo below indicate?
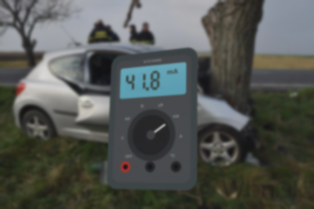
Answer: {"value": 41.8, "unit": "mA"}
